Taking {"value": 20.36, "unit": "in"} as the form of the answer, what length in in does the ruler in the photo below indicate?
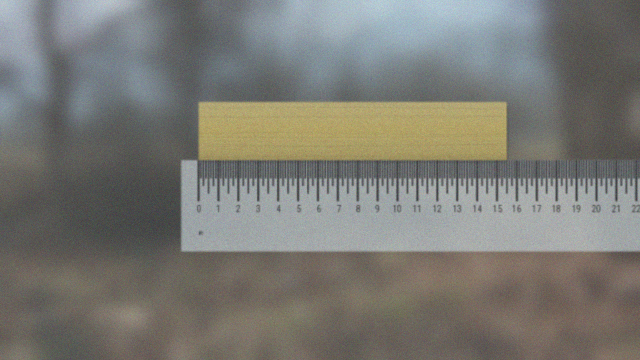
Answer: {"value": 15.5, "unit": "in"}
